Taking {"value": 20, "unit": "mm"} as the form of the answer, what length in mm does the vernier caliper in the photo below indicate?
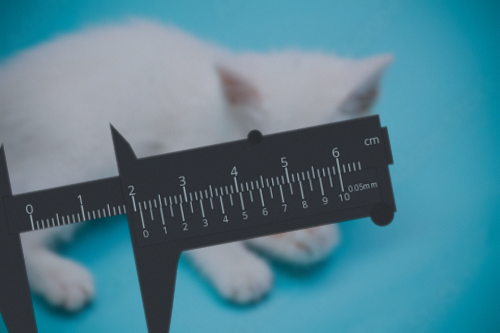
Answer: {"value": 21.0, "unit": "mm"}
